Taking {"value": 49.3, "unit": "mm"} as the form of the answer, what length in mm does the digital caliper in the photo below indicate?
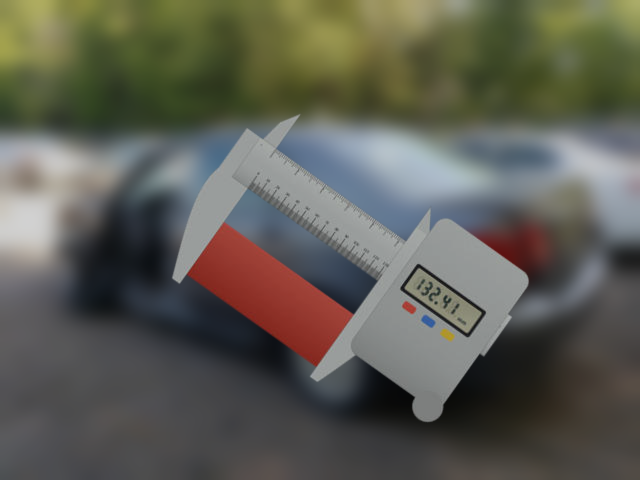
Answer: {"value": 132.41, "unit": "mm"}
